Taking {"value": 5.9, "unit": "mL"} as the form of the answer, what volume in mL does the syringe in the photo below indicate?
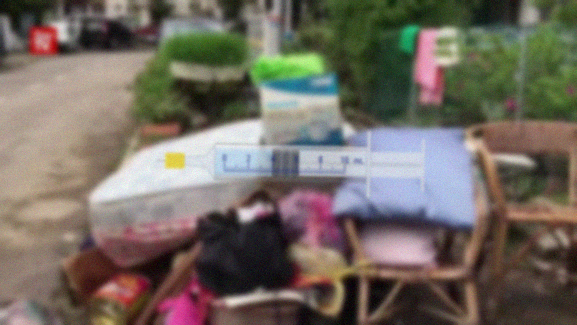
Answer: {"value": 4, "unit": "mL"}
